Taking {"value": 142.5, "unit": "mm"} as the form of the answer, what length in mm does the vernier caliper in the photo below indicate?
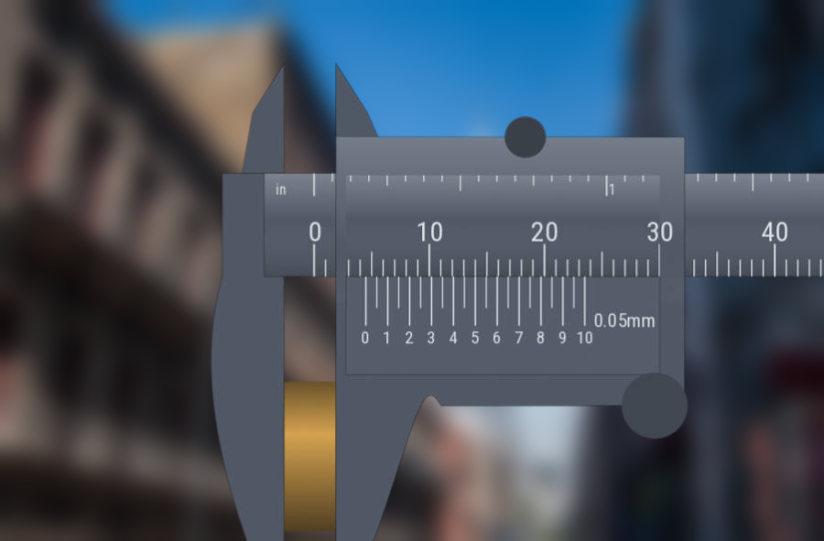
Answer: {"value": 4.5, "unit": "mm"}
